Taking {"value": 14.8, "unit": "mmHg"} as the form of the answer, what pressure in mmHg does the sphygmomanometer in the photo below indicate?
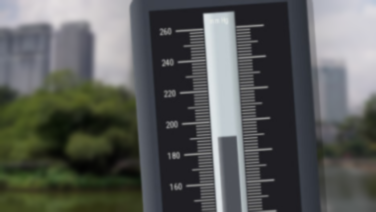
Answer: {"value": 190, "unit": "mmHg"}
